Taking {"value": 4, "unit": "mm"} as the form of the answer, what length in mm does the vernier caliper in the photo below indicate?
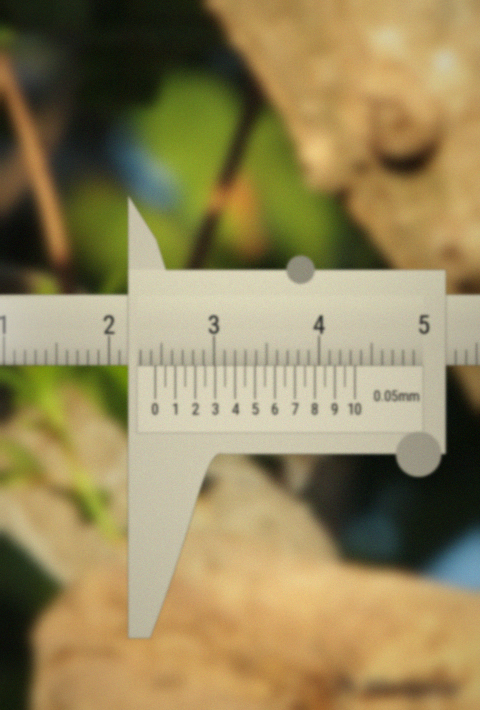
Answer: {"value": 24.4, "unit": "mm"}
